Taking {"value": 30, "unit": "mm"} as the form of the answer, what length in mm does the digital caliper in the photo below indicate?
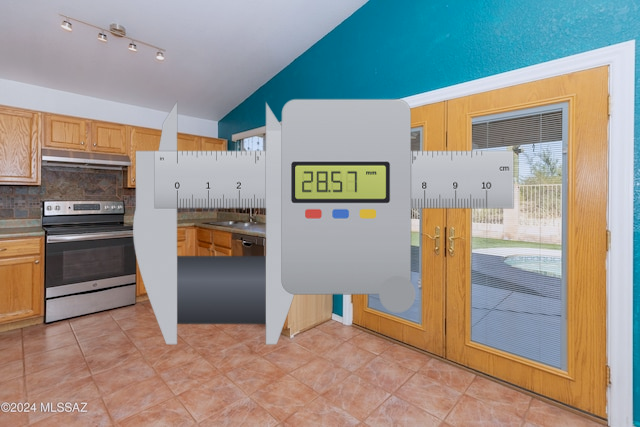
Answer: {"value": 28.57, "unit": "mm"}
